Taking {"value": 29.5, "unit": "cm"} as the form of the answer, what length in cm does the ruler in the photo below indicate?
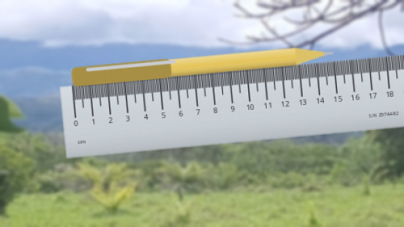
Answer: {"value": 15, "unit": "cm"}
